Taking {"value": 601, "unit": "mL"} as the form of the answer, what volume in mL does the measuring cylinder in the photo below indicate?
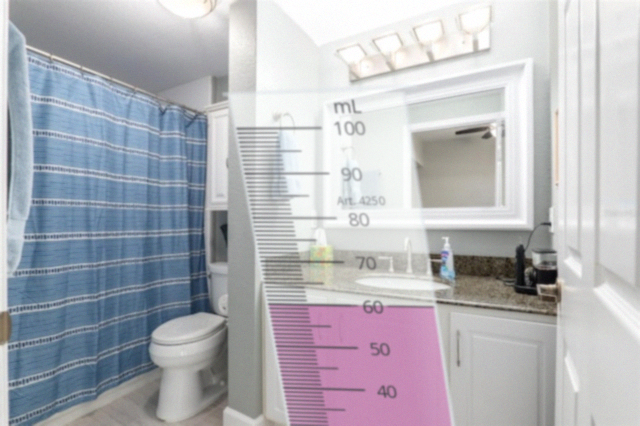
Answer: {"value": 60, "unit": "mL"}
